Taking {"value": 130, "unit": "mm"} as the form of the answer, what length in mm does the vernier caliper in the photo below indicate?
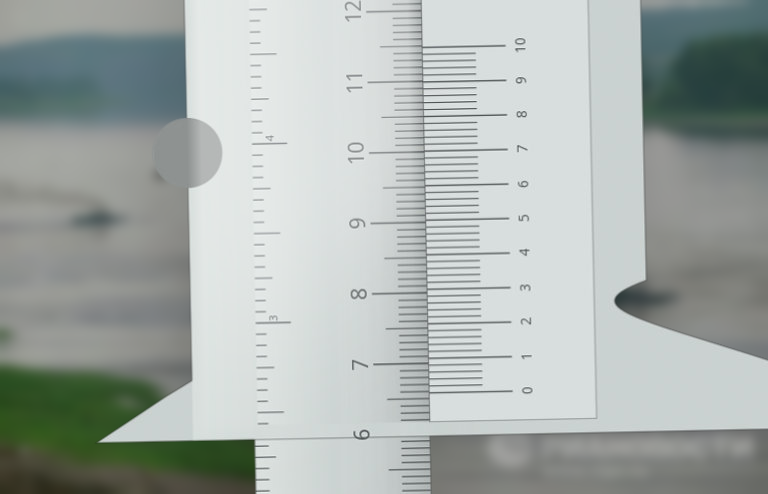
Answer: {"value": 65.8, "unit": "mm"}
